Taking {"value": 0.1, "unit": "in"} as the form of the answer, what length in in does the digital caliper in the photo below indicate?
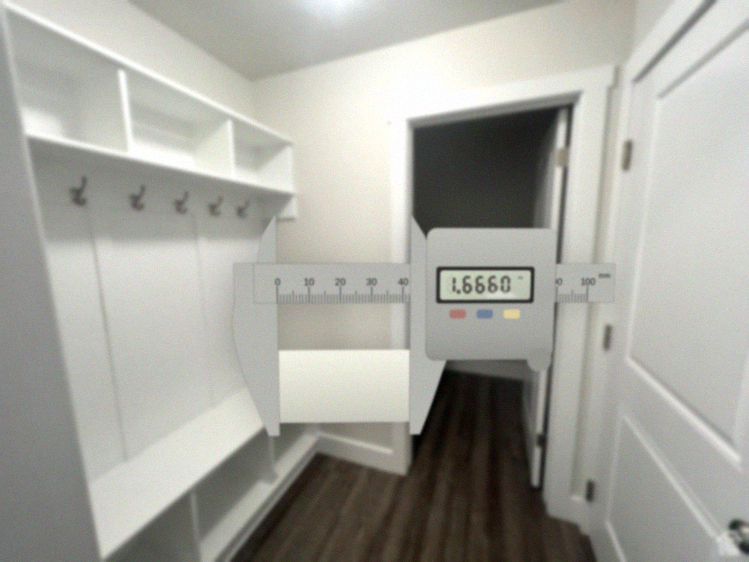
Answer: {"value": 1.6660, "unit": "in"}
